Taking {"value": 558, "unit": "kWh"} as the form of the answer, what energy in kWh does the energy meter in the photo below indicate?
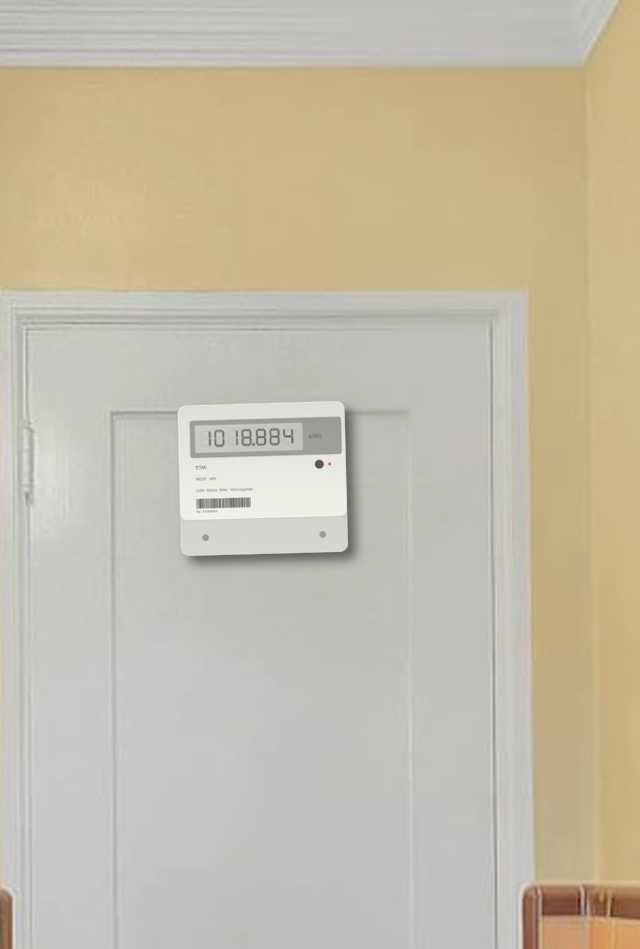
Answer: {"value": 1018.884, "unit": "kWh"}
